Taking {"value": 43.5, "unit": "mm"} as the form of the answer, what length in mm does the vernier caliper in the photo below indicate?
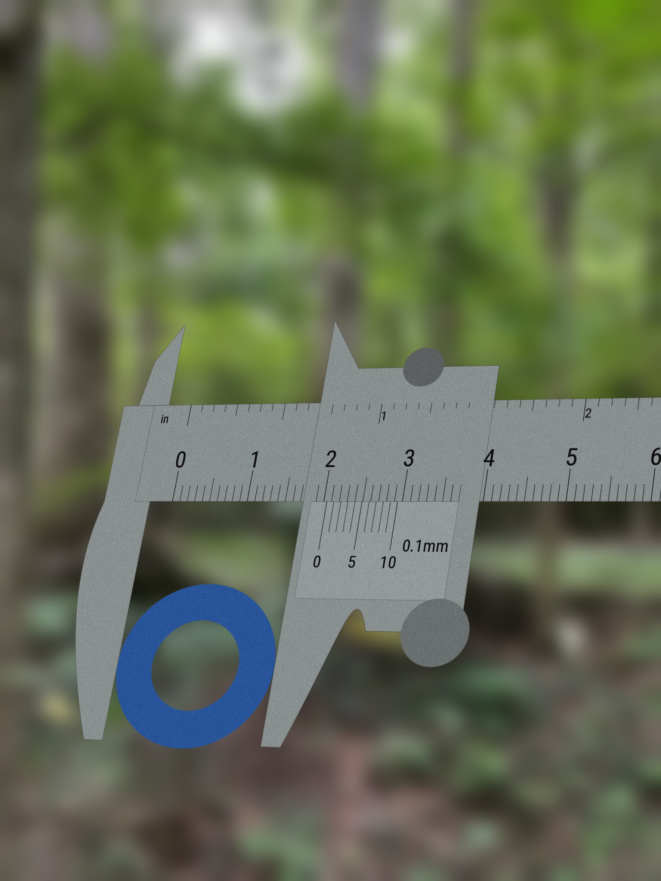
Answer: {"value": 20.4, "unit": "mm"}
